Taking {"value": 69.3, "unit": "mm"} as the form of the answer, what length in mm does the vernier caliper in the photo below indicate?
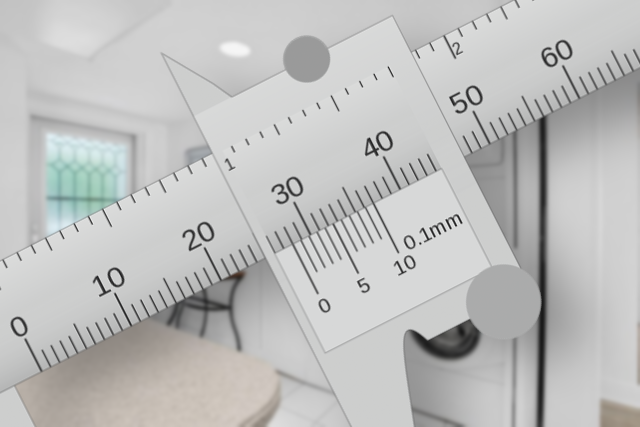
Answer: {"value": 28.0, "unit": "mm"}
